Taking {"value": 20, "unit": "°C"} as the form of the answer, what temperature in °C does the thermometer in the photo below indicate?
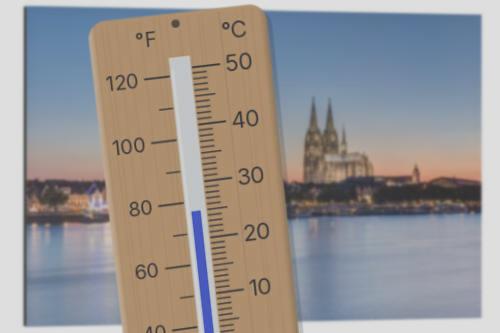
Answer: {"value": 25, "unit": "°C"}
